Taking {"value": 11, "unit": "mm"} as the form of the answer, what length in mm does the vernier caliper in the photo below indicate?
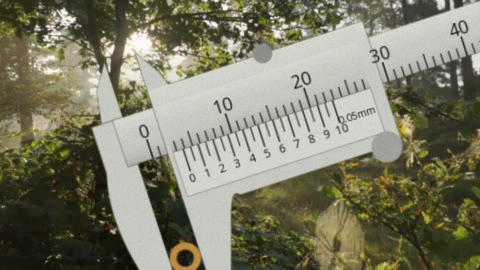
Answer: {"value": 3.8, "unit": "mm"}
